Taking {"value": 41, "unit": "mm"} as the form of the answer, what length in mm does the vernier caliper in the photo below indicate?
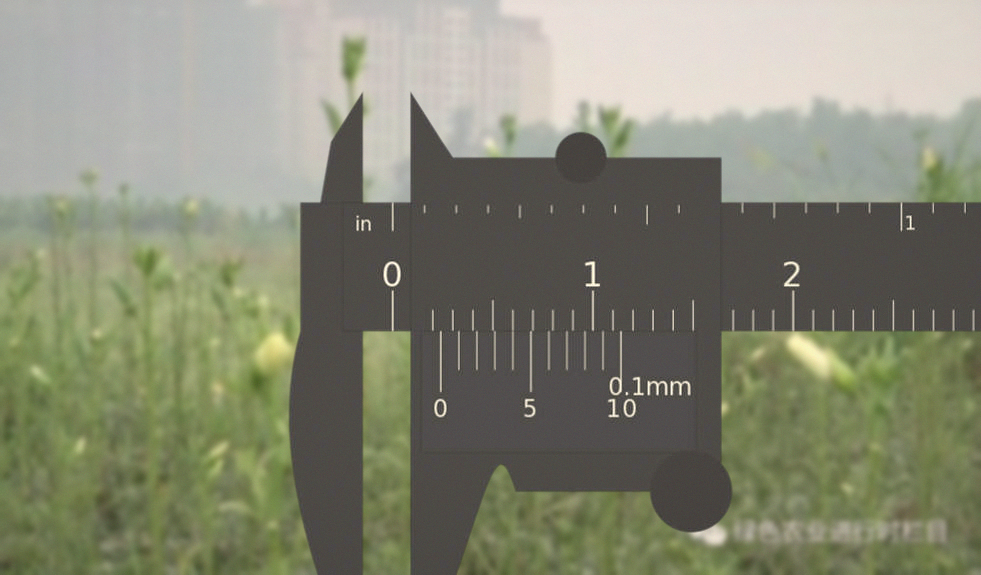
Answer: {"value": 2.4, "unit": "mm"}
